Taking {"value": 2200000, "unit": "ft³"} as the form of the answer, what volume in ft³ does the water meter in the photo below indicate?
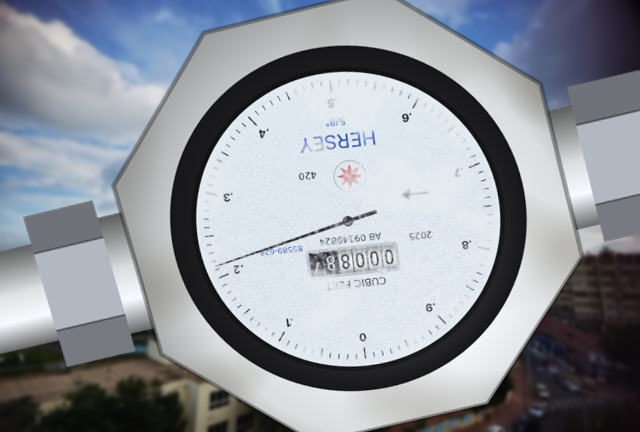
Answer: {"value": 887.21, "unit": "ft³"}
